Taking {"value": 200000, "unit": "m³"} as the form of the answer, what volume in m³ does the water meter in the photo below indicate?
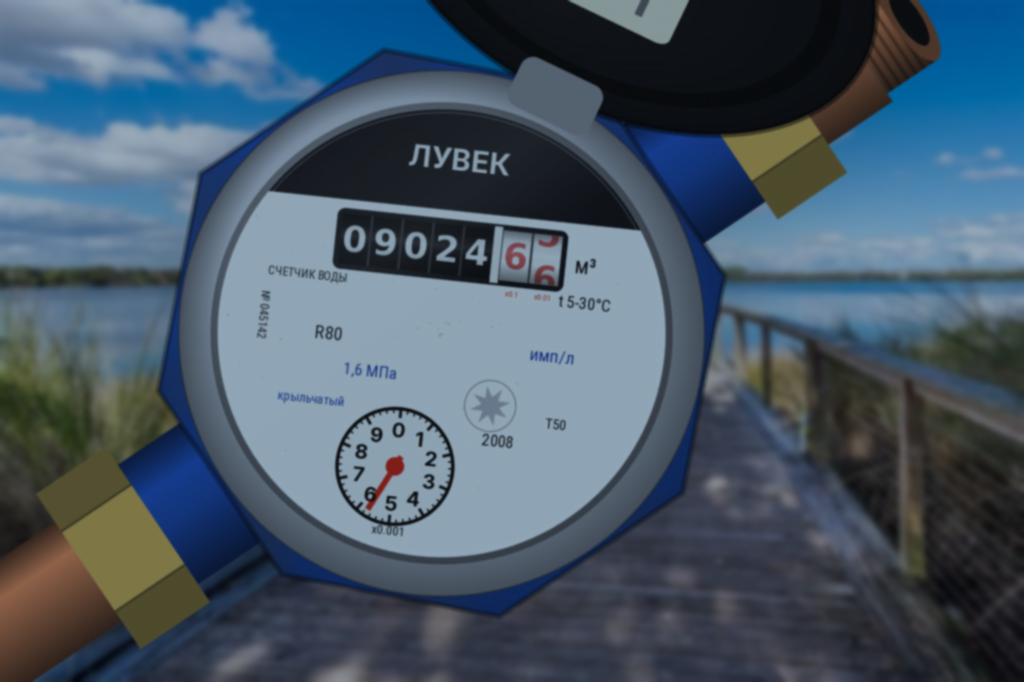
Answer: {"value": 9024.655, "unit": "m³"}
